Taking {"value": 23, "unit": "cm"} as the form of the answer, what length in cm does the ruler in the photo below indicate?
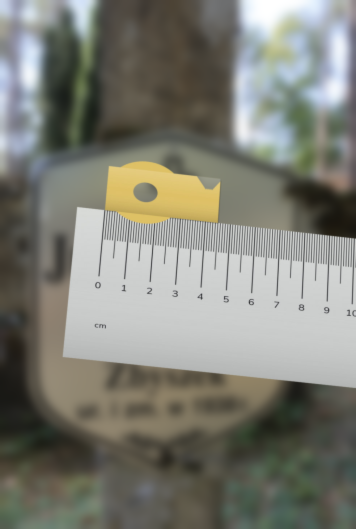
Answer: {"value": 4.5, "unit": "cm"}
